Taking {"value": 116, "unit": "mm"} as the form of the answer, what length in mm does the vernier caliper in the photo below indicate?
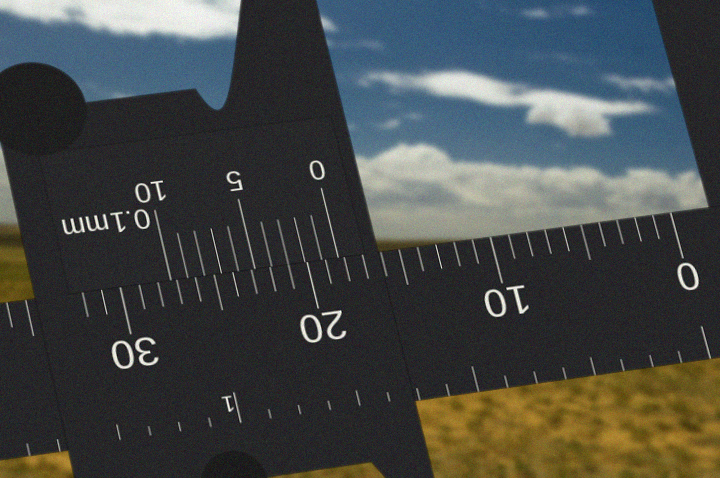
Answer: {"value": 18.3, "unit": "mm"}
